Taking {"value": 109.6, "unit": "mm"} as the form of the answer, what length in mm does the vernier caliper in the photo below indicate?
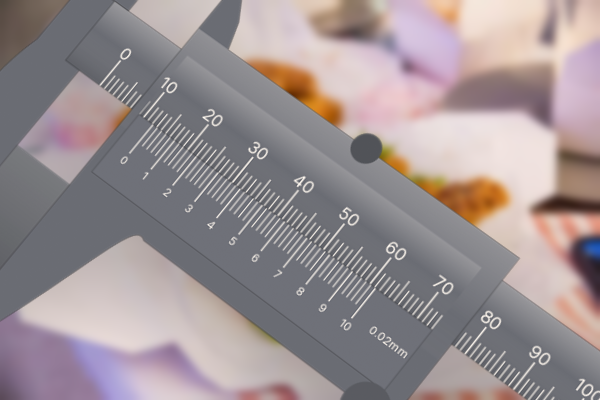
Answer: {"value": 12.2, "unit": "mm"}
